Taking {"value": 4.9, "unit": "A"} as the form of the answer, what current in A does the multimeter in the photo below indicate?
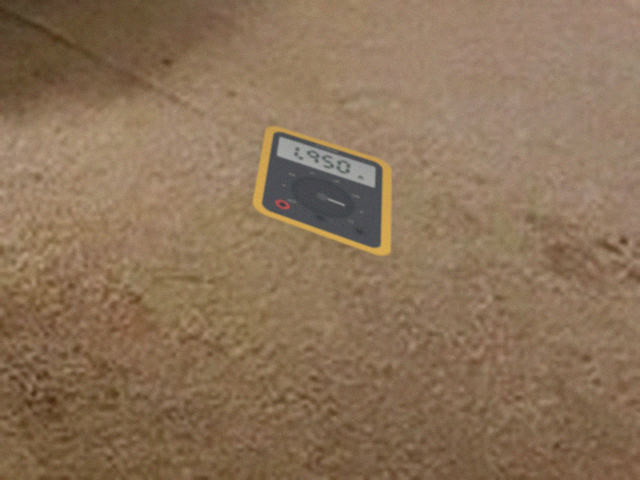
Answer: {"value": 1.950, "unit": "A"}
